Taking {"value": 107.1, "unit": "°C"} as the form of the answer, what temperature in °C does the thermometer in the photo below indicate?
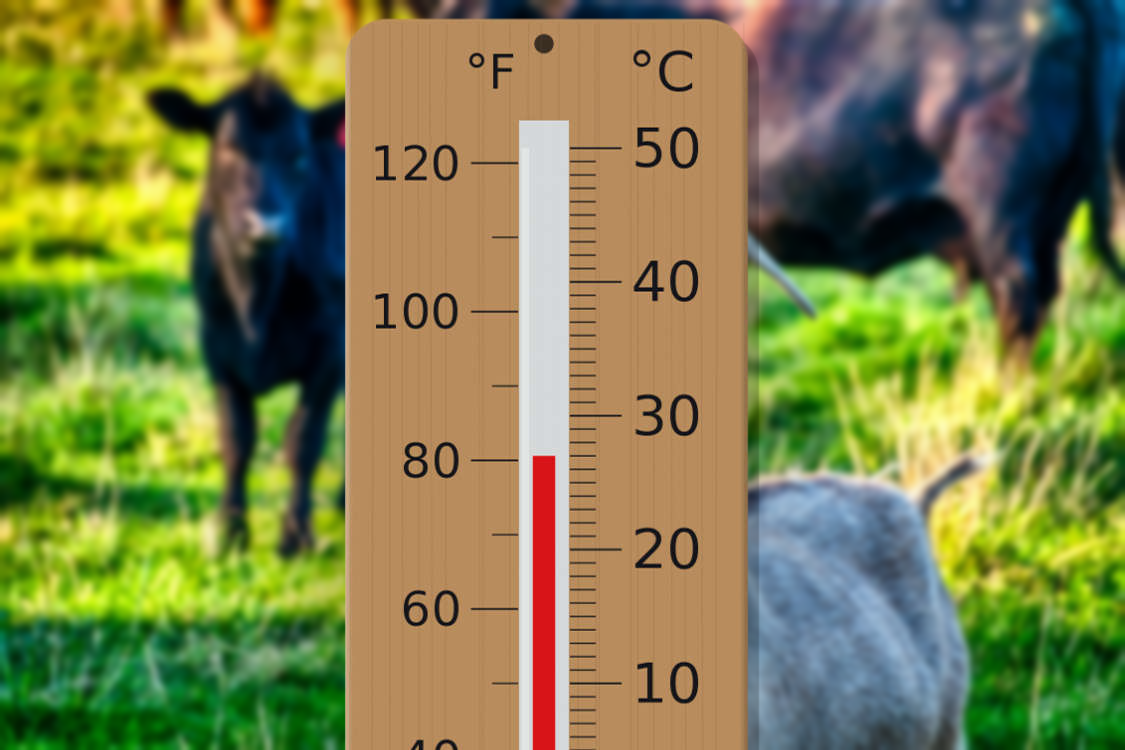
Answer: {"value": 27, "unit": "°C"}
